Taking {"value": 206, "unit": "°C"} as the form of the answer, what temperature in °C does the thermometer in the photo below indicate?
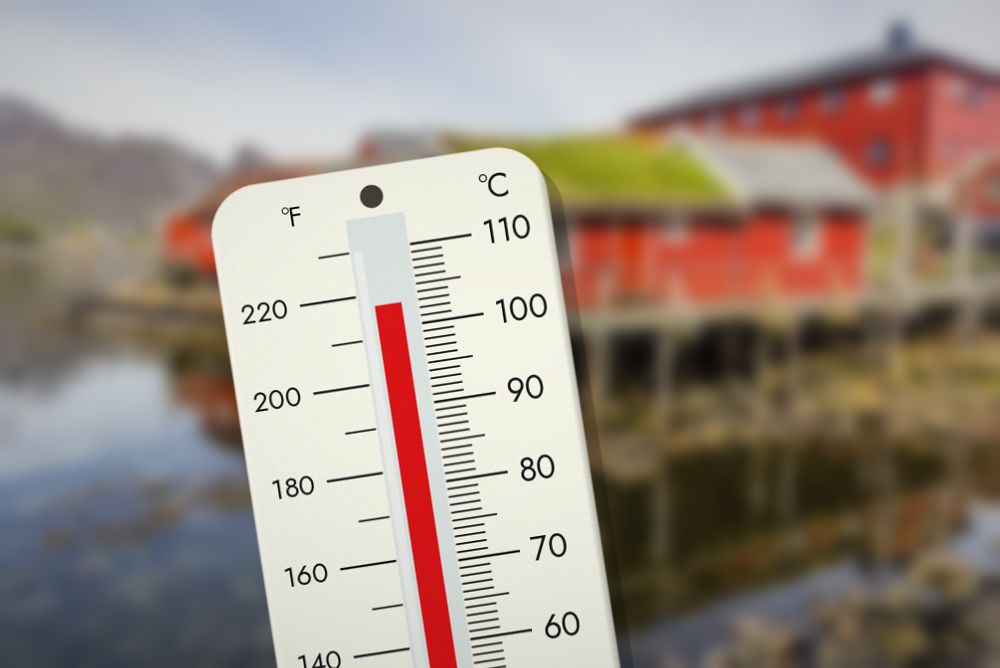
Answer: {"value": 103, "unit": "°C"}
